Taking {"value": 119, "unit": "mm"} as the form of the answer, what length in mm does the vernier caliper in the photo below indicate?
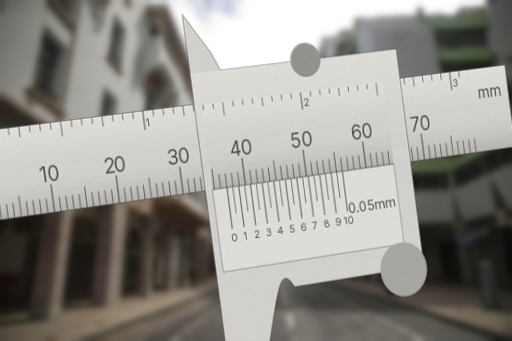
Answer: {"value": 37.0, "unit": "mm"}
